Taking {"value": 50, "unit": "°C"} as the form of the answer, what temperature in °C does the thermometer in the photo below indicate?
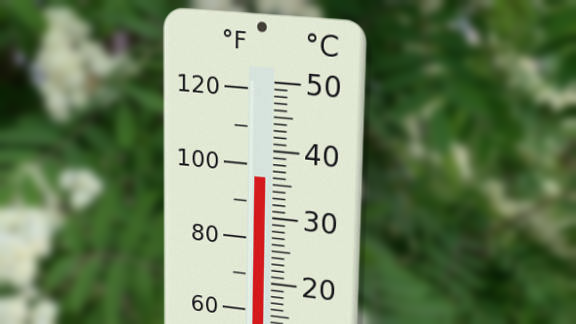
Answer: {"value": 36, "unit": "°C"}
